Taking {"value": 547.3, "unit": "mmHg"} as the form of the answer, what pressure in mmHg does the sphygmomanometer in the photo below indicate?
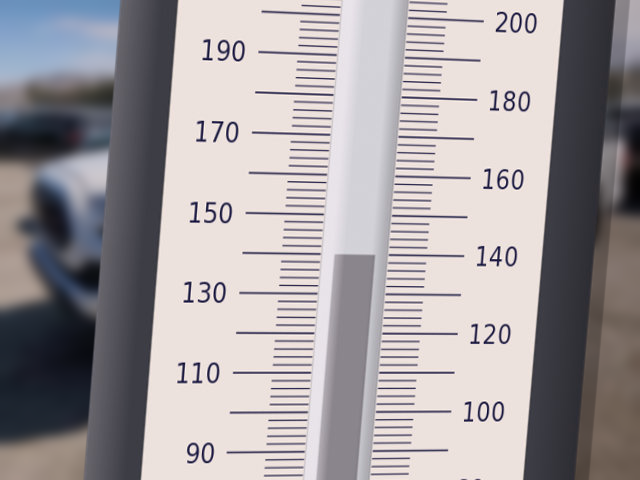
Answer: {"value": 140, "unit": "mmHg"}
